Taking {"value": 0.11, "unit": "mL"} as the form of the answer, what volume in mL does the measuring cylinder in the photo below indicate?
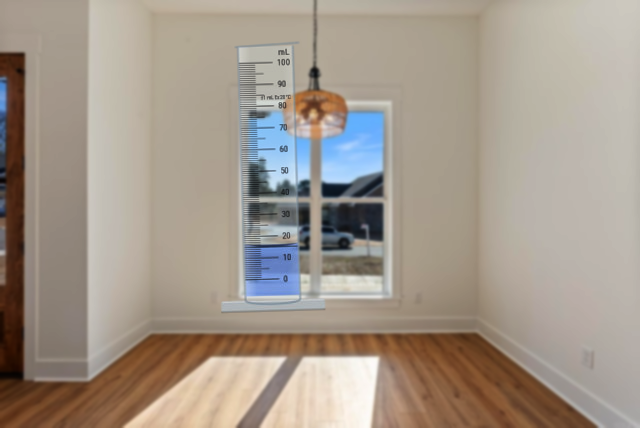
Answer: {"value": 15, "unit": "mL"}
